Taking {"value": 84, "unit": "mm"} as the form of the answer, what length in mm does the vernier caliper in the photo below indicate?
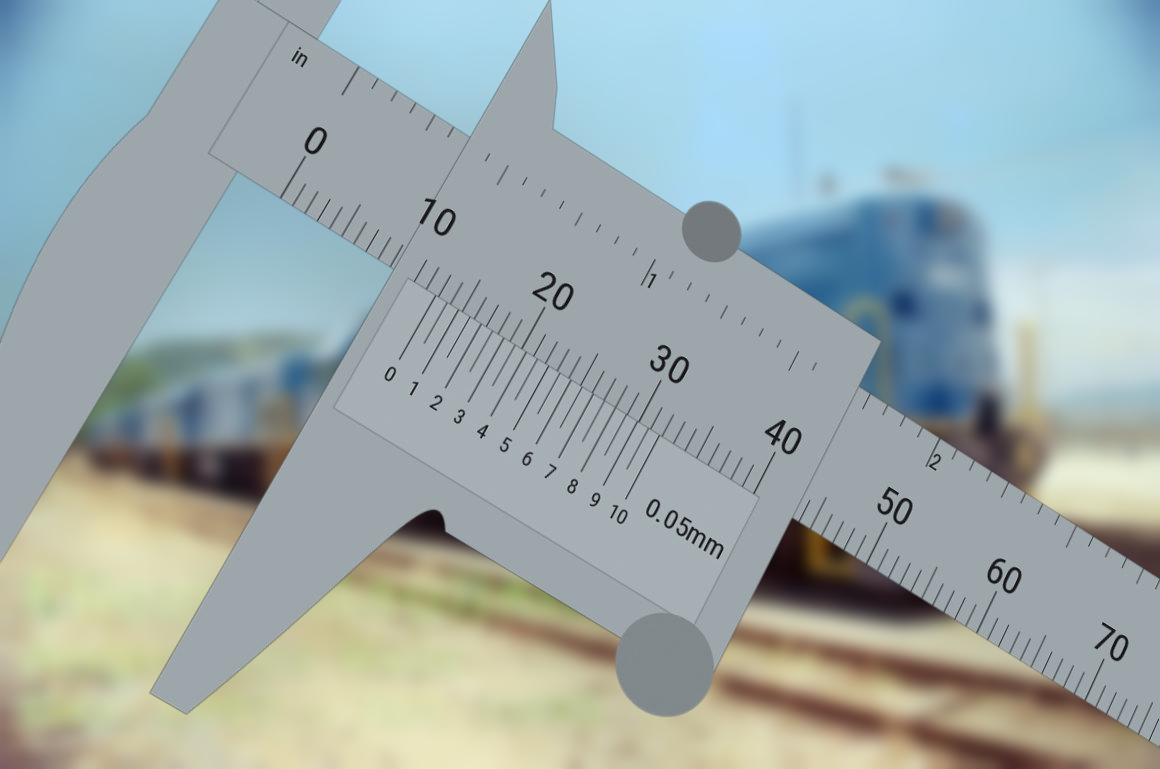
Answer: {"value": 12.8, "unit": "mm"}
